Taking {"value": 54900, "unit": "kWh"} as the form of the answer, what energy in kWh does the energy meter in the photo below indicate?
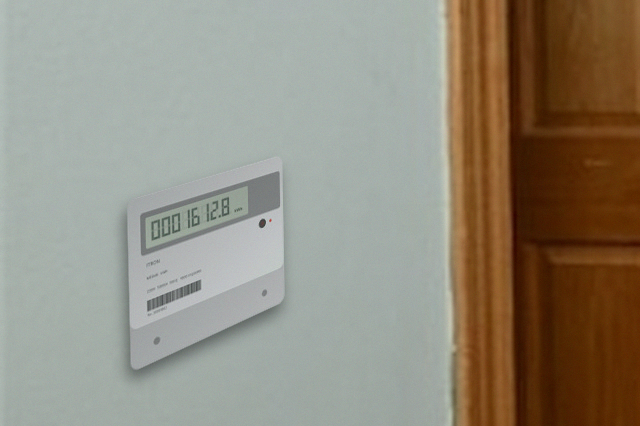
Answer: {"value": 1612.8, "unit": "kWh"}
